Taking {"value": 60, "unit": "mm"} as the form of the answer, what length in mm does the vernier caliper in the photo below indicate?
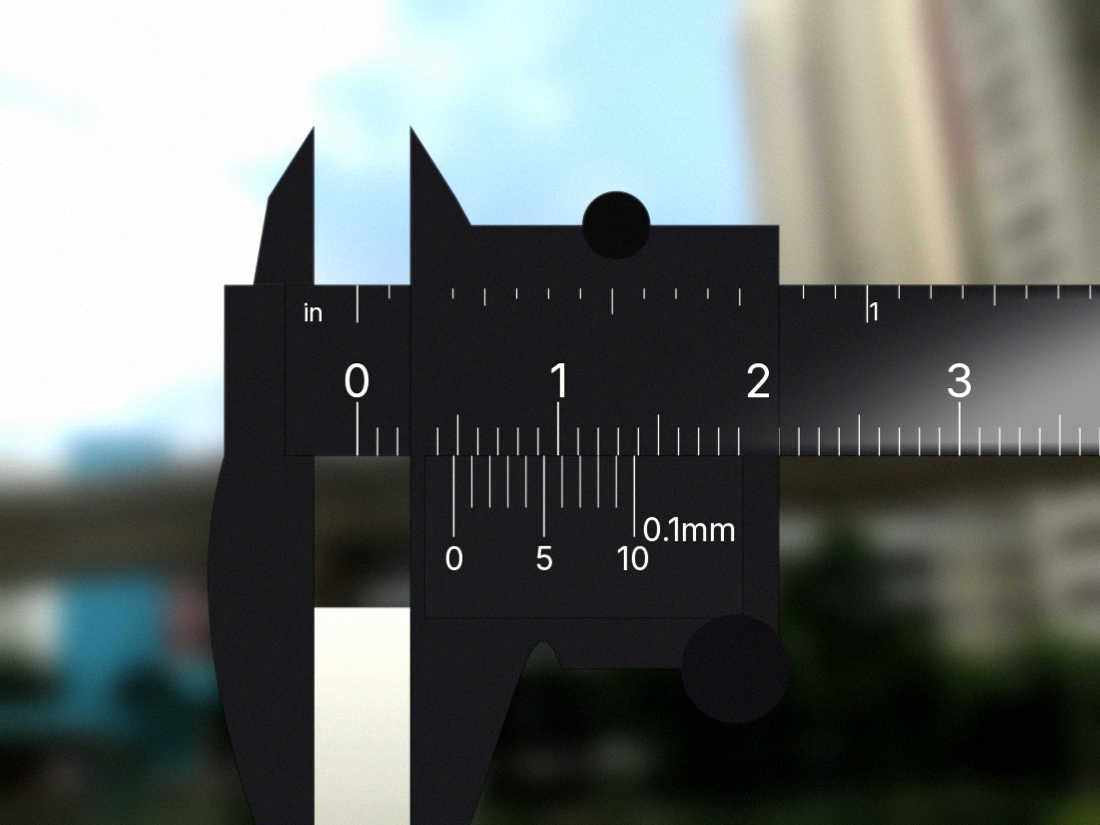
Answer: {"value": 4.8, "unit": "mm"}
